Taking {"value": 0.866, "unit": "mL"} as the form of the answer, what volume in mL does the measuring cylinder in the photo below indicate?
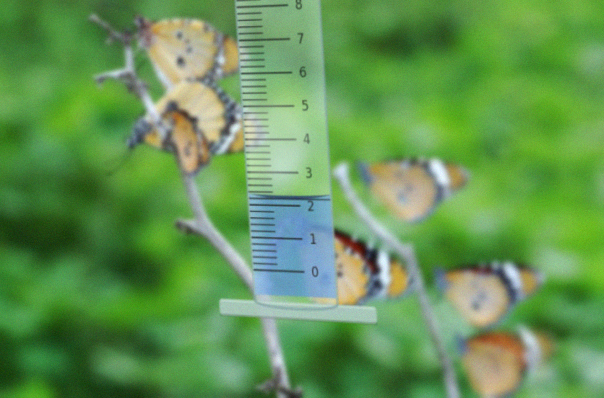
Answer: {"value": 2.2, "unit": "mL"}
